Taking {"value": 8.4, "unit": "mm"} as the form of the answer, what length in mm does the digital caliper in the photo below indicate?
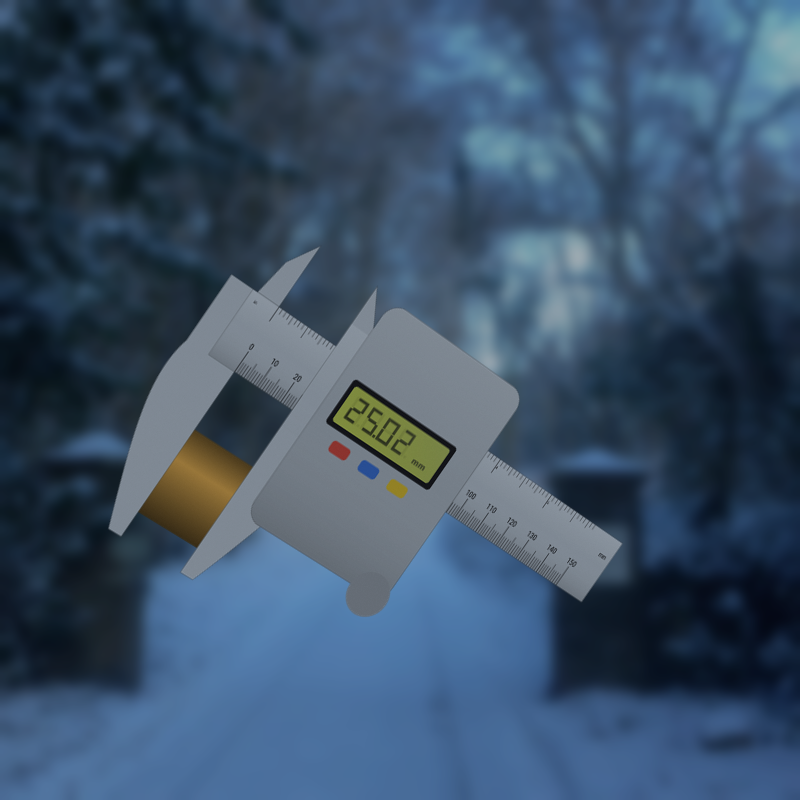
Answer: {"value": 25.02, "unit": "mm"}
